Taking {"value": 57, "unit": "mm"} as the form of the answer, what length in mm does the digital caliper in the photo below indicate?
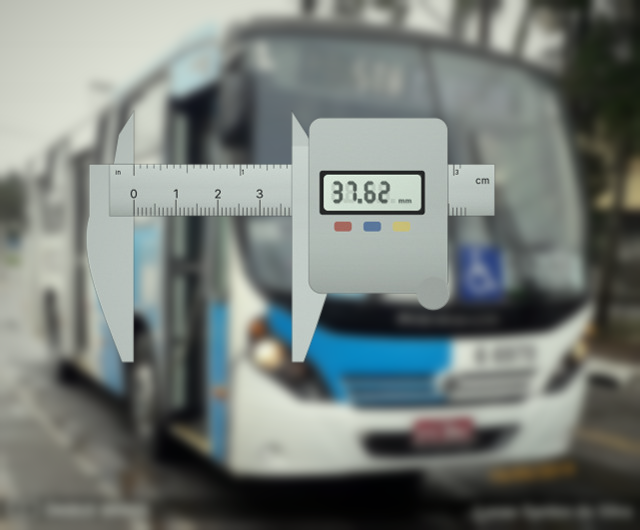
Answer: {"value": 37.62, "unit": "mm"}
